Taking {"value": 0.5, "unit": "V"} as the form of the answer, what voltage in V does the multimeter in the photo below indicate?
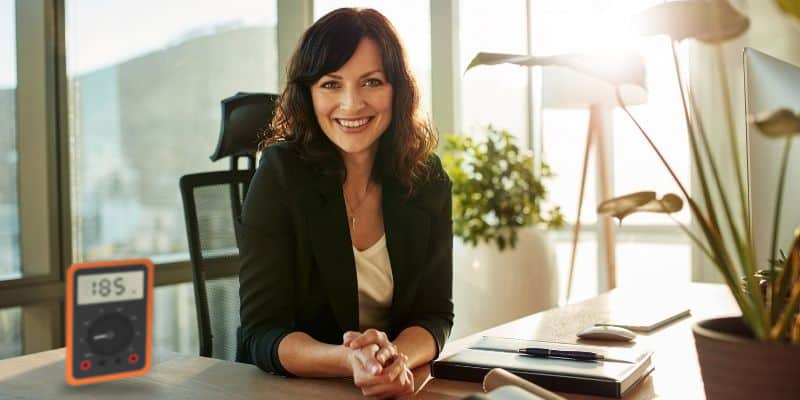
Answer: {"value": 185, "unit": "V"}
